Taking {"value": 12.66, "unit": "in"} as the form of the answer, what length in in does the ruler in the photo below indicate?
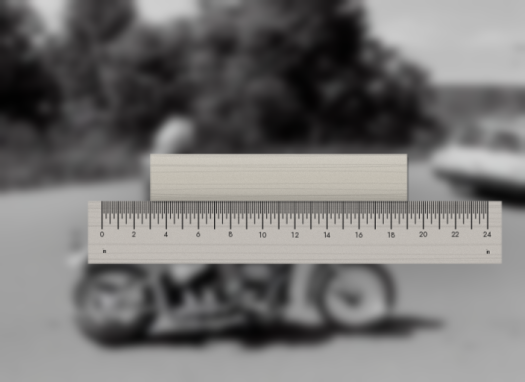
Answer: {"value": 16, "unit": "in"}
